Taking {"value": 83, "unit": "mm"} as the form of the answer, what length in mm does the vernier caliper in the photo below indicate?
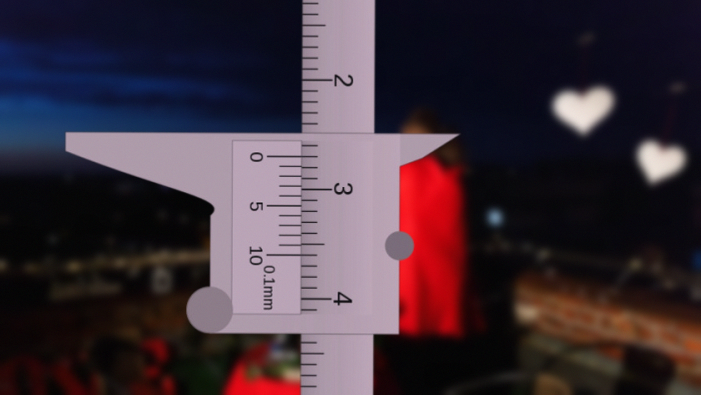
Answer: {"value": 27.0, "unit": "mm"}
